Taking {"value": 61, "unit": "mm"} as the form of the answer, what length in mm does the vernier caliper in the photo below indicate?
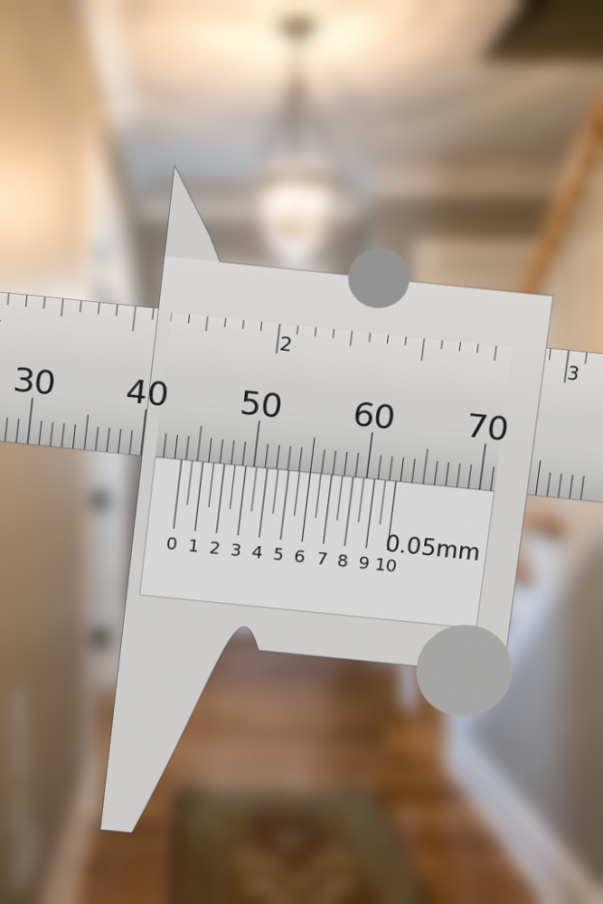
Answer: {"value": 43.6, "unit": "mm"}
